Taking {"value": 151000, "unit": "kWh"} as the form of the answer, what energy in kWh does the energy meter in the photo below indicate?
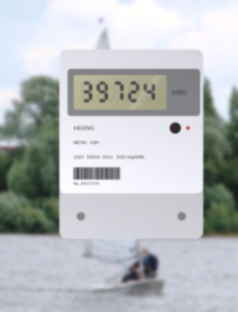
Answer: {"value": 39724, "unit": "kWh"}
